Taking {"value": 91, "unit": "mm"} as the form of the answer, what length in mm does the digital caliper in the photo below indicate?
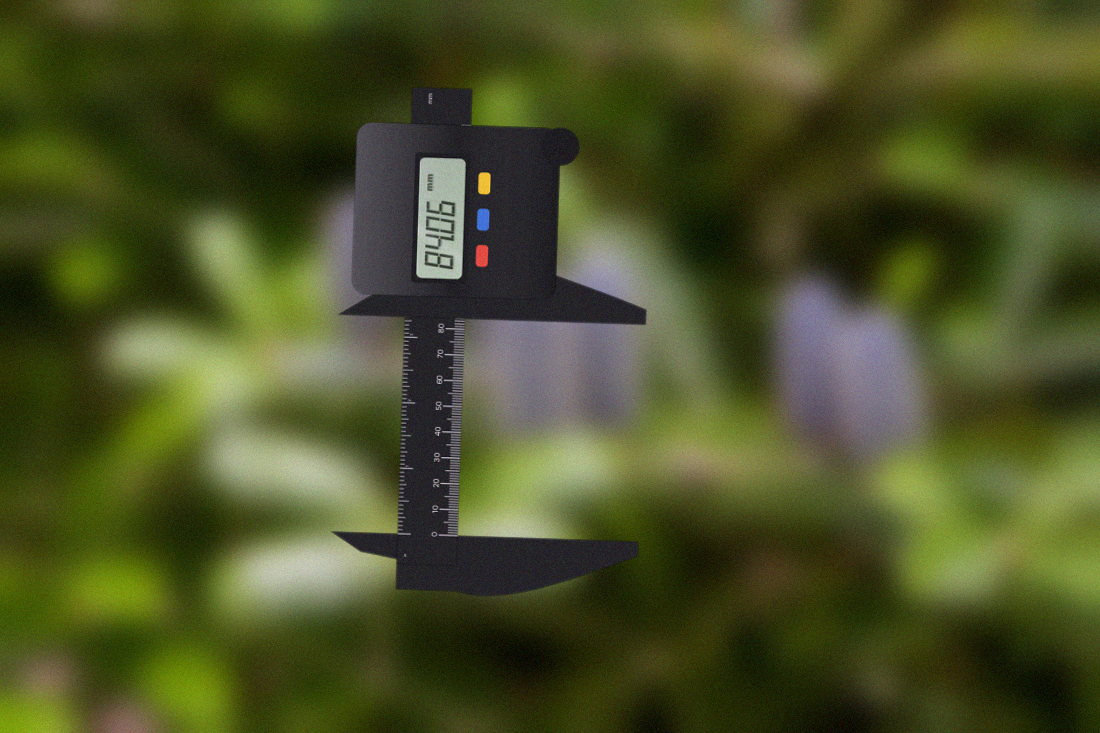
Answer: {"value": 84.06, "unit": "mm"}
